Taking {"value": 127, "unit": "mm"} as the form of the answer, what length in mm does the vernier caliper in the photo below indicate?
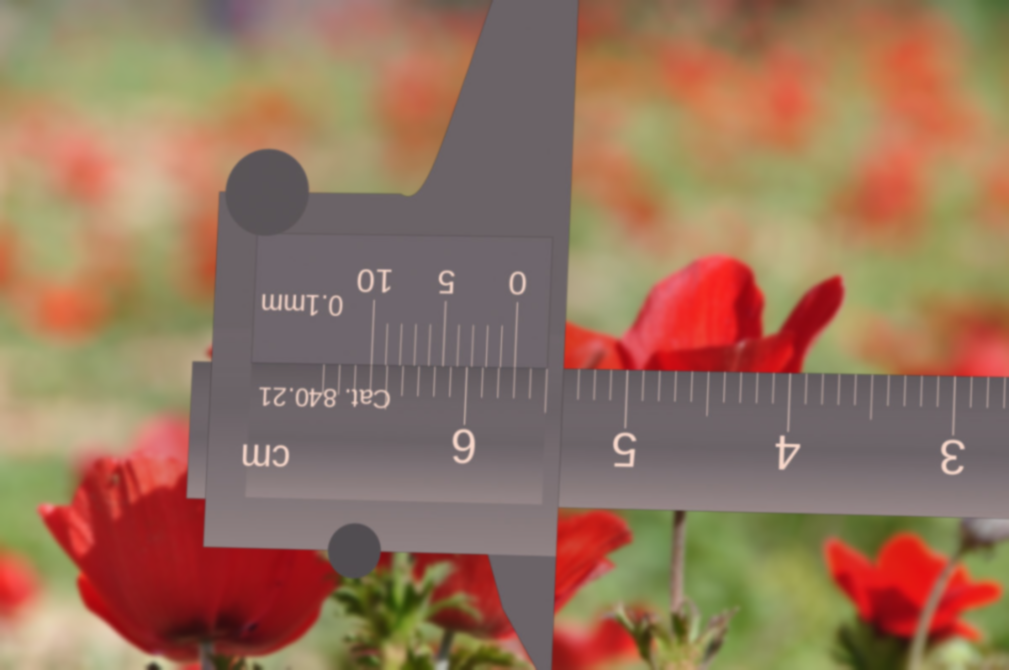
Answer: {"value": 57.0, "unit": "mm"}
